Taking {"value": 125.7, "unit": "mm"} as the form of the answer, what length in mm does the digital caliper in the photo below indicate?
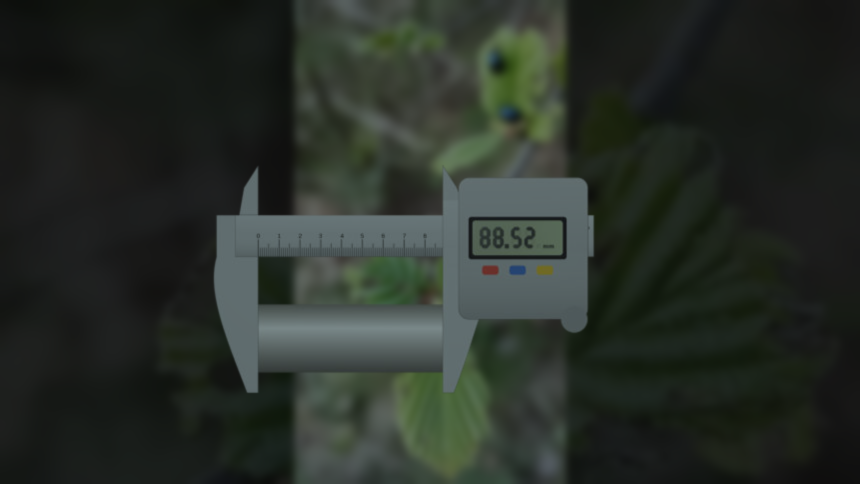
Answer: {"value": 88.52, "unit": "mm"}
